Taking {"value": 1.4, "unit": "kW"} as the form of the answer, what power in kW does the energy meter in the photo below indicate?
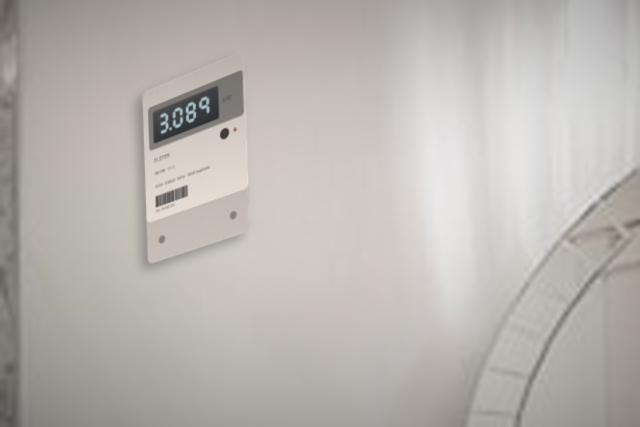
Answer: {"value": 3.089, "unit": "kW"}
